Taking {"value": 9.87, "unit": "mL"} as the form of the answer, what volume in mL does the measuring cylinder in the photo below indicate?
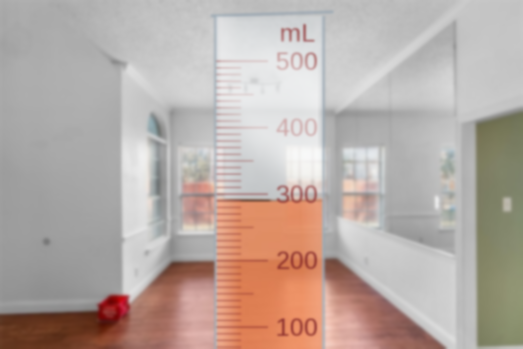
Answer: {"value": 290, "unit": "mL"}
